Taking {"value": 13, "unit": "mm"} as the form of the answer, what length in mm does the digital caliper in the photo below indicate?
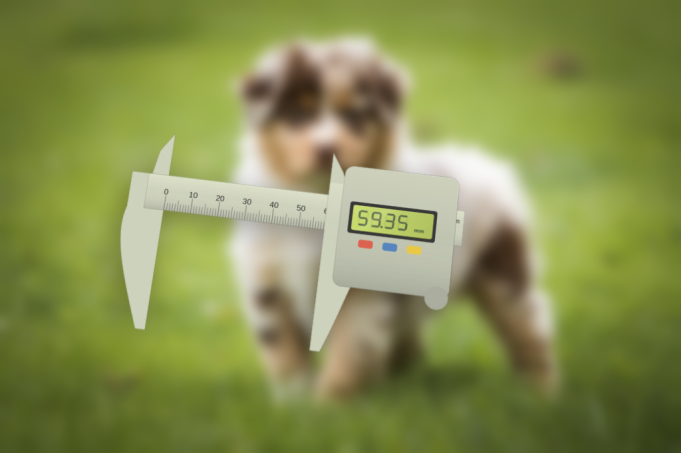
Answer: {"value": 59.35, "unit": "mm"}
